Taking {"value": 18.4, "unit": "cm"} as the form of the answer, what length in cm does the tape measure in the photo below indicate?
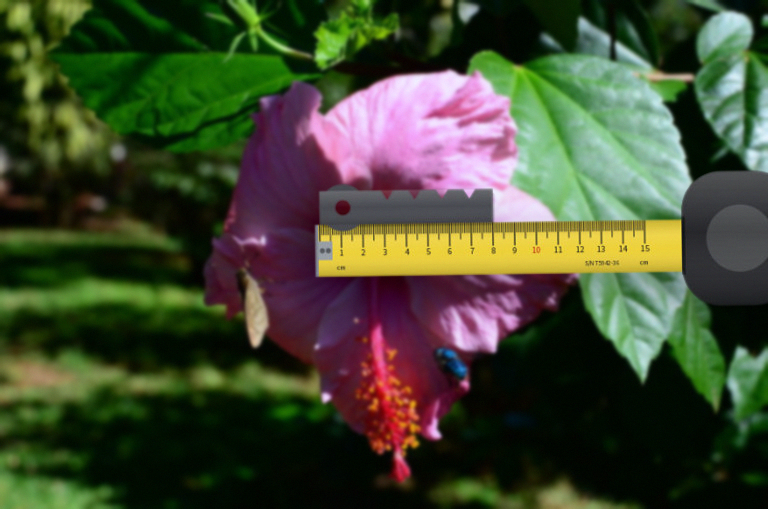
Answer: {"value": 8, "unit": "cm"}
